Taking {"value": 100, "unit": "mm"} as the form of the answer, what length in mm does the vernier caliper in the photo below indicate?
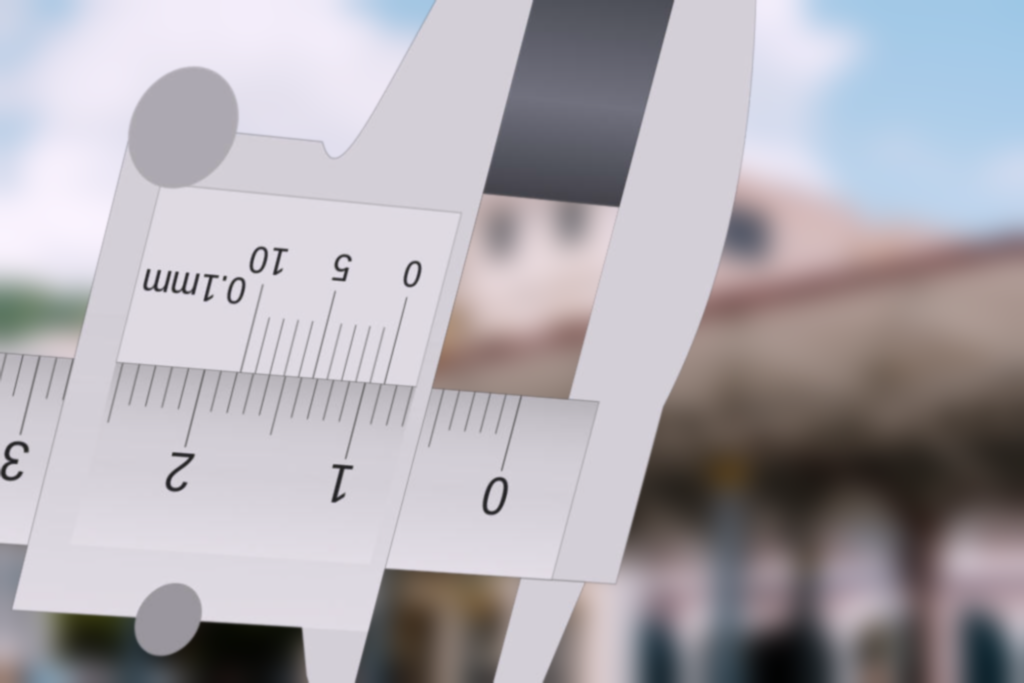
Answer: {"value": 8.8, "unit": "mm"}
